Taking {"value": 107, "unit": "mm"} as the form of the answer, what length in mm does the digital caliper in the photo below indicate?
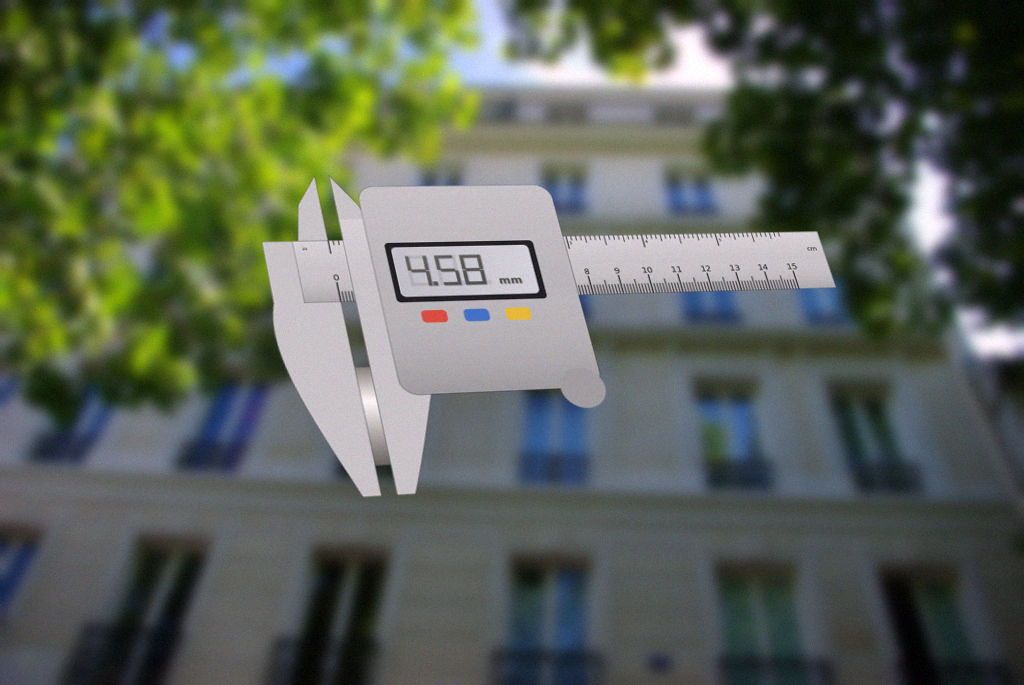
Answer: {"value": 4.58, "unit": "mm"}
